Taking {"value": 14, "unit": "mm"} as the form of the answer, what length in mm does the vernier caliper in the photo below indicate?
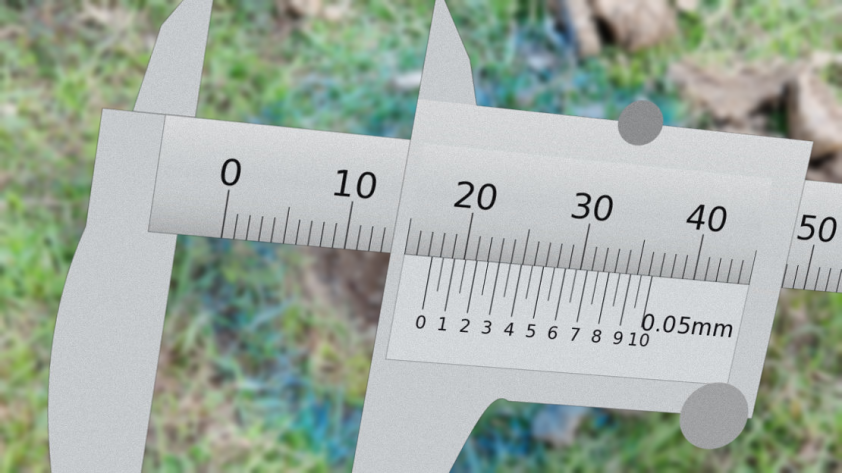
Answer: {"value": 17.3, "unit": "mm"}
